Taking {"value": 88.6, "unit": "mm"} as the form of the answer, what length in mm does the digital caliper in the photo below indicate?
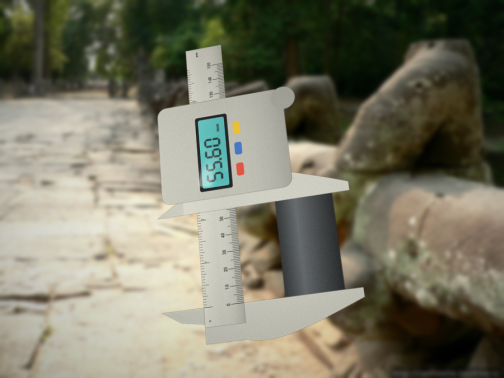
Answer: {"value": 55.60, "unit": "mm"}
